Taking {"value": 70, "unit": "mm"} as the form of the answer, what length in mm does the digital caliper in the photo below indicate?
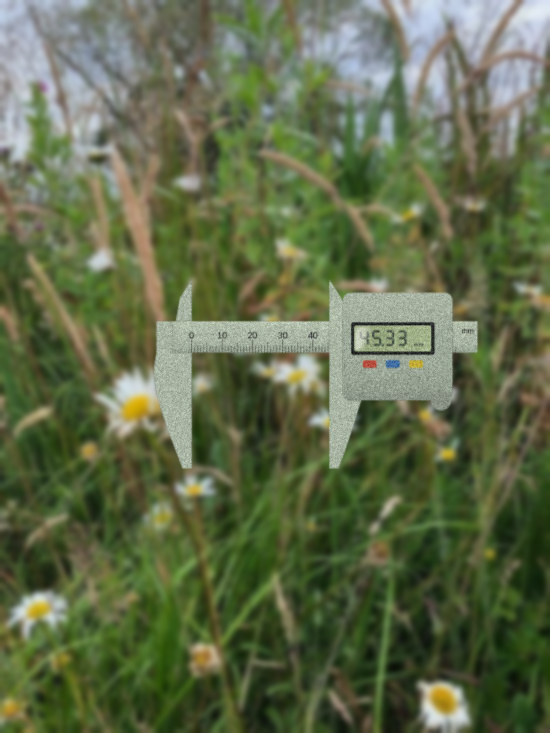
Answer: {"value": 45.33, "unit": "mm"}
